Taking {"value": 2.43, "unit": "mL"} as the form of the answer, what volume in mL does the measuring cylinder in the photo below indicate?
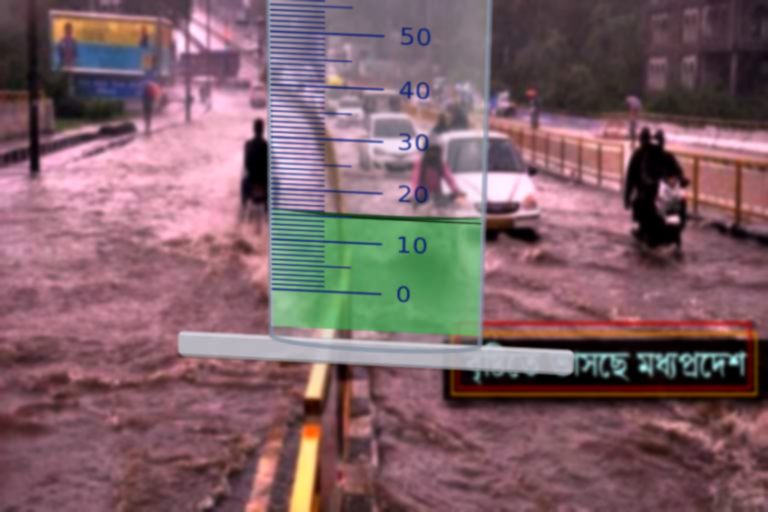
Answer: {"value": 15, "unit": "mL"}
